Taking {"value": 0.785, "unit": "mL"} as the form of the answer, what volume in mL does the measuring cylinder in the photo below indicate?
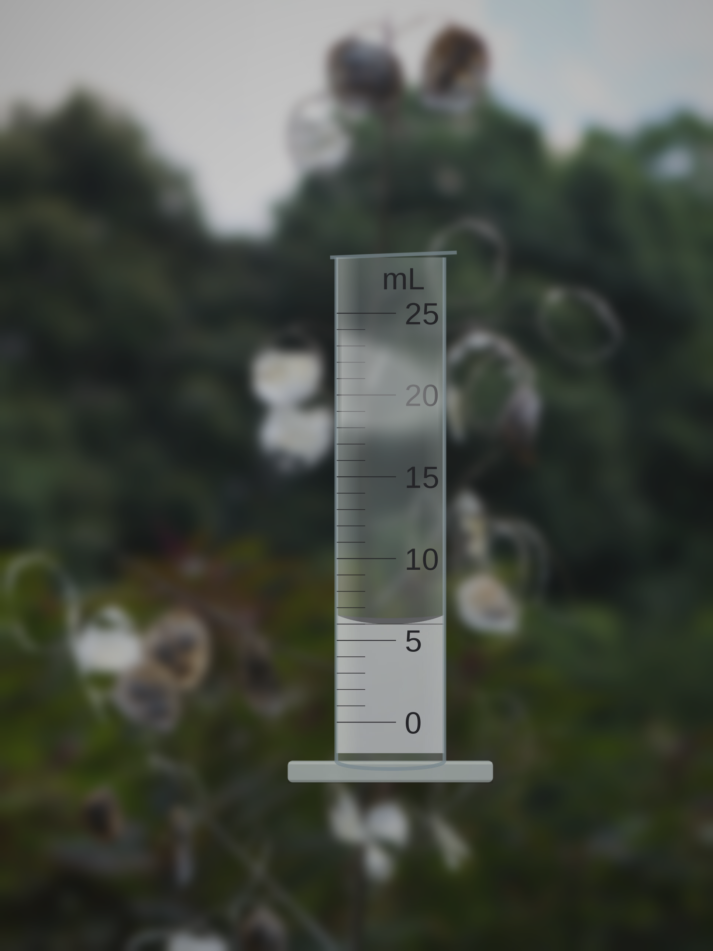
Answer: {"value": 6, "unit": "mL"}
